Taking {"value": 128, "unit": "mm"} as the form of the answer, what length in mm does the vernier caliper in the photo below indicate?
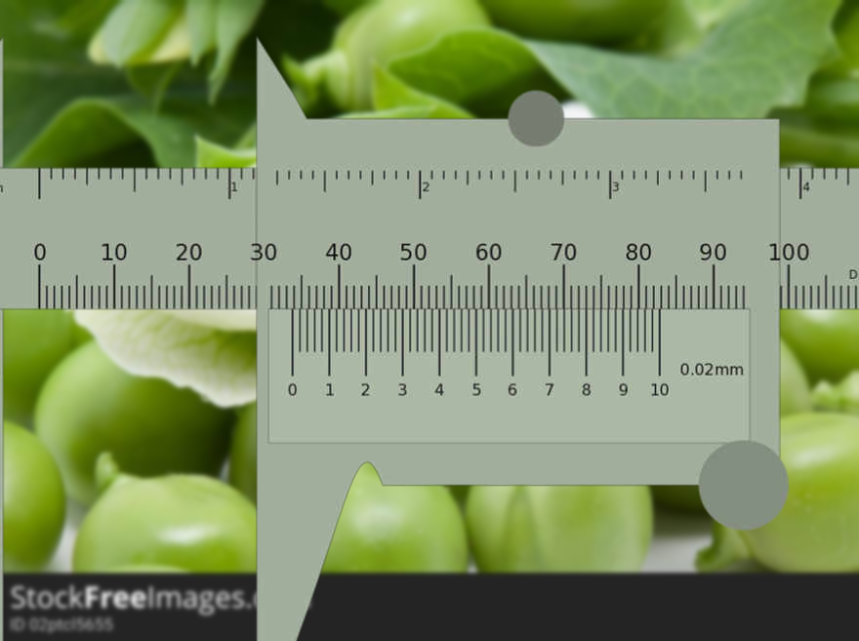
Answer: {"value": 33.8, "unit": "mm"}
